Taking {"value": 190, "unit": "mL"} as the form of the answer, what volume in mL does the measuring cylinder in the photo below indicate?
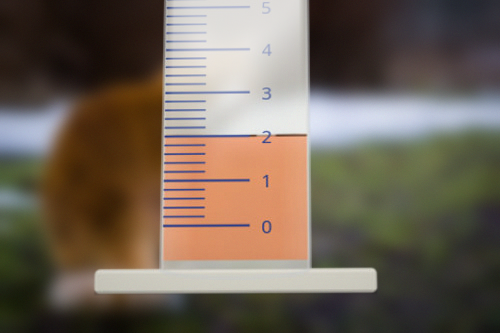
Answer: {"value": 2, "unit": "mL"}
